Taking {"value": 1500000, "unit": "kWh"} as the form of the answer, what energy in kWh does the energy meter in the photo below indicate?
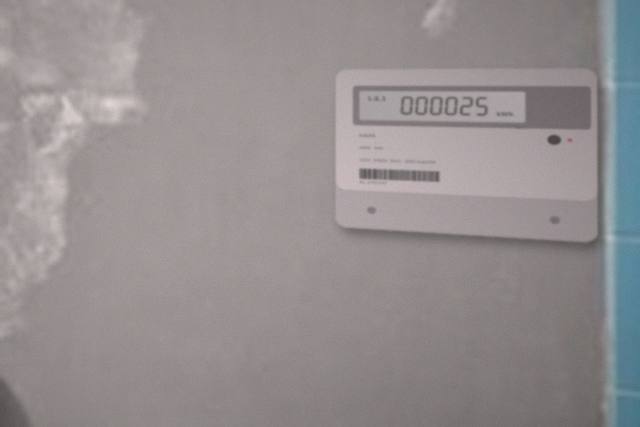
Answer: {"value": 25, "unit": "kWh"}
